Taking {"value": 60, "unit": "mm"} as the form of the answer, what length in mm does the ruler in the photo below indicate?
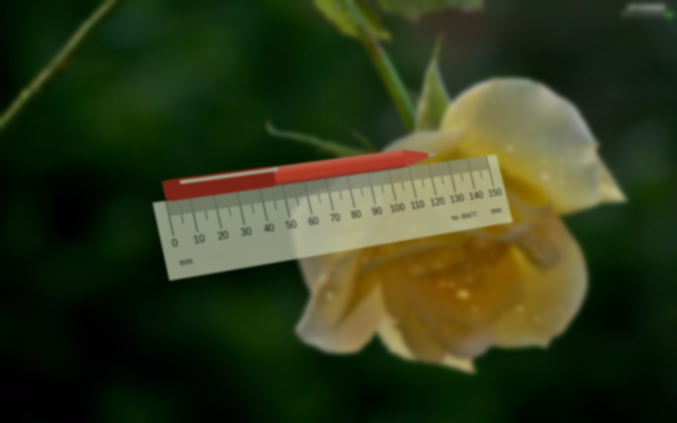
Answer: {"value": 125, "unit": "mm"}
